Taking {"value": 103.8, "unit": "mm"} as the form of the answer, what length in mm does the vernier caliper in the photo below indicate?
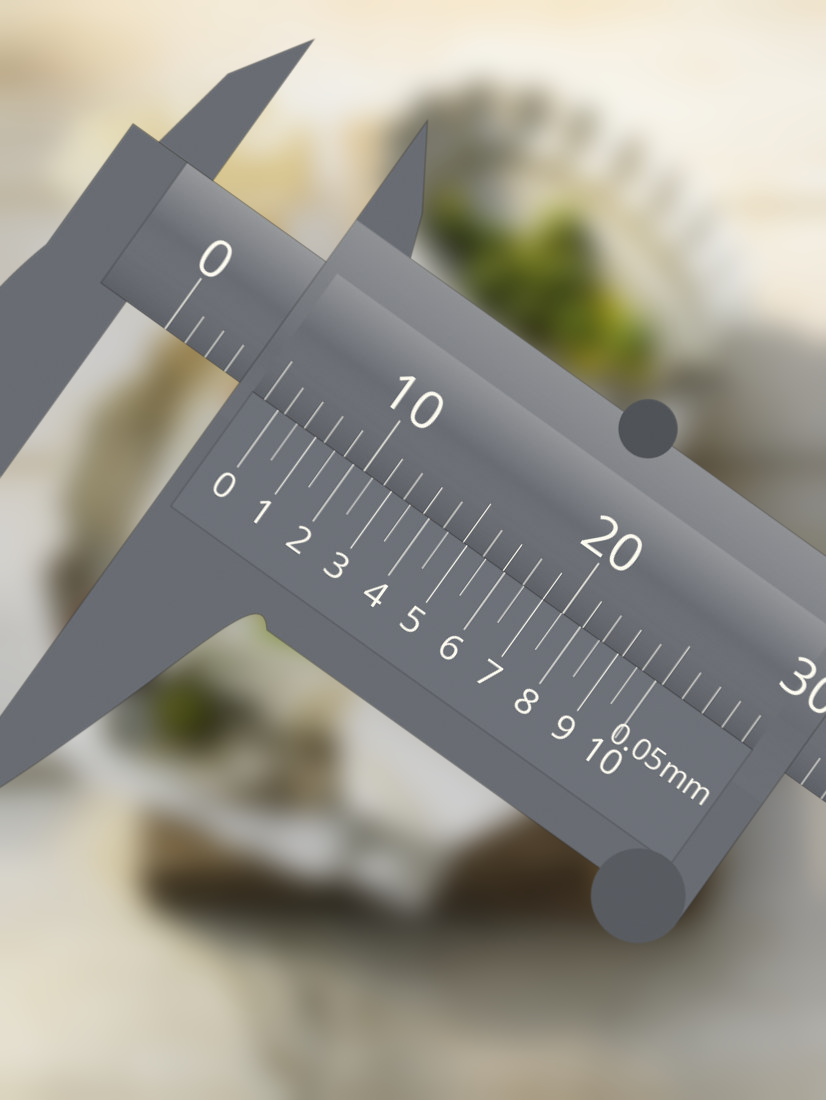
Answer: {"value": 5.70, "unit": "mm"}
